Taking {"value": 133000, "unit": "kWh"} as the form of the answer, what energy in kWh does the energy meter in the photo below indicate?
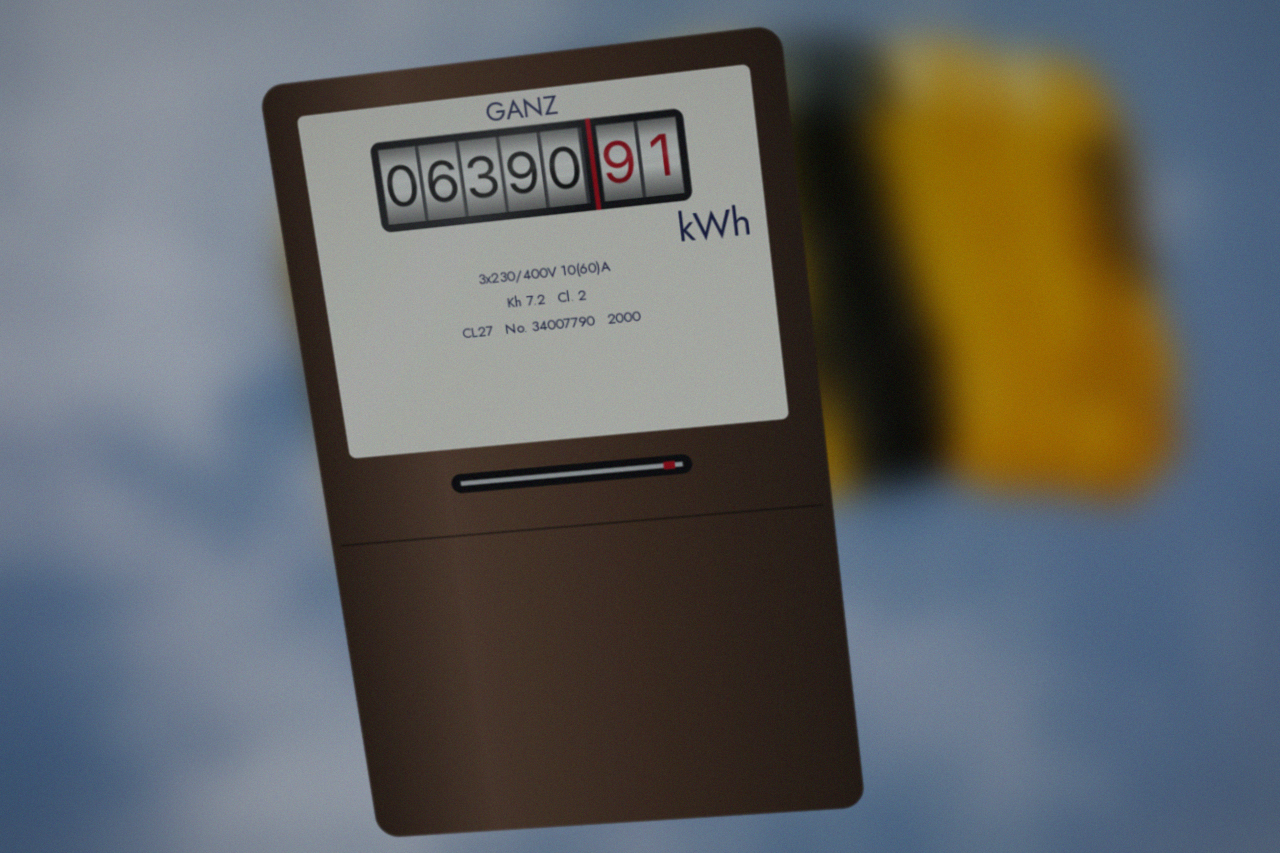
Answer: {"value": 6390.91, "unit": "kWh"}
